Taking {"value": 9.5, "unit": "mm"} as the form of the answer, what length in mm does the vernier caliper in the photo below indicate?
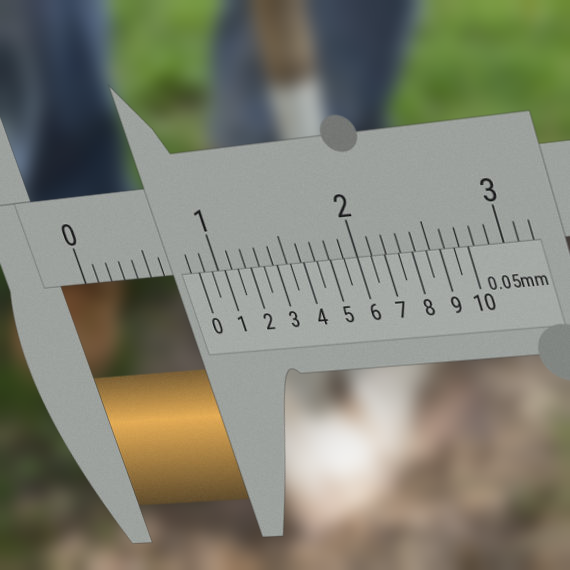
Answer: {"value": 8.6, "unit": "mm"}
